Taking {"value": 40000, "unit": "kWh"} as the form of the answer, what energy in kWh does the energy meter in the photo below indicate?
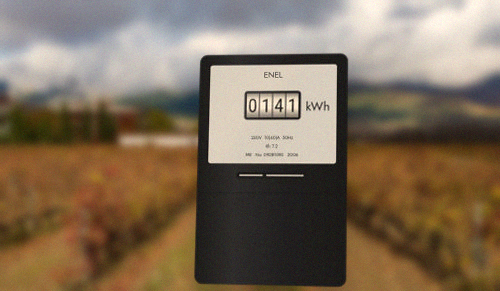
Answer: {"value": 141, "unit": "kWh"}
